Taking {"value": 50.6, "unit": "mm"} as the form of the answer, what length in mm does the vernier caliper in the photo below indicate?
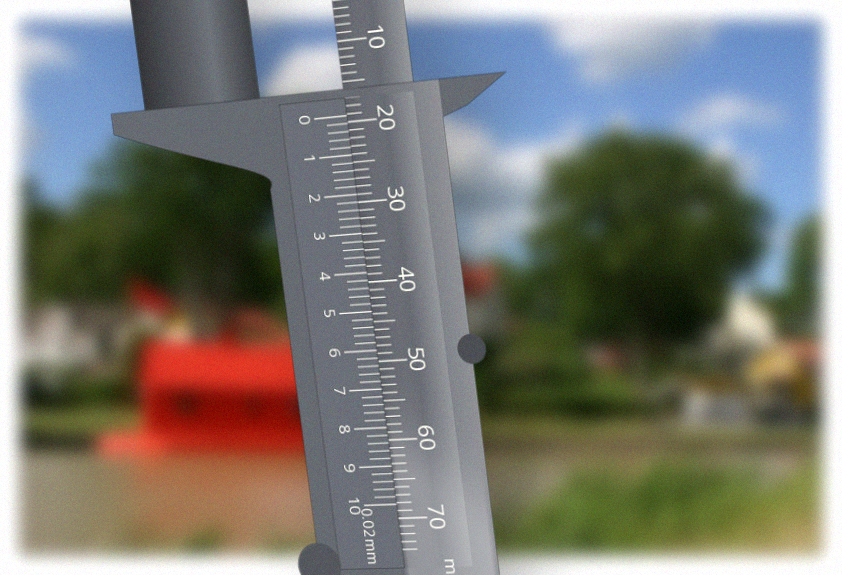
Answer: {"value": 19.2, "unit": "mm"}
